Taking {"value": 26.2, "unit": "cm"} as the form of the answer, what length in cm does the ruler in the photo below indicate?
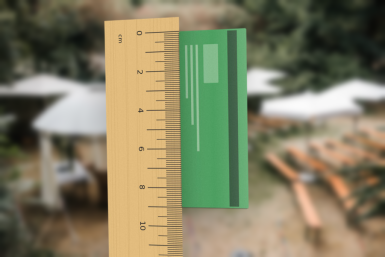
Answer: {"value": 9, "unit": "cm"}
